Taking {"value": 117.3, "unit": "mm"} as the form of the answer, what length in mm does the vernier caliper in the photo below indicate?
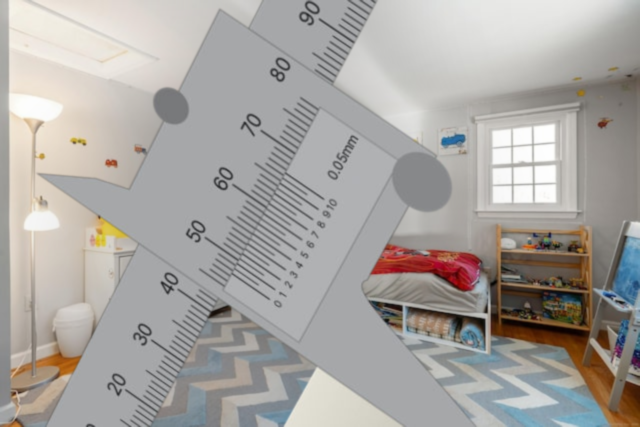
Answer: {"value": 47.5, "unit": "mm"}
